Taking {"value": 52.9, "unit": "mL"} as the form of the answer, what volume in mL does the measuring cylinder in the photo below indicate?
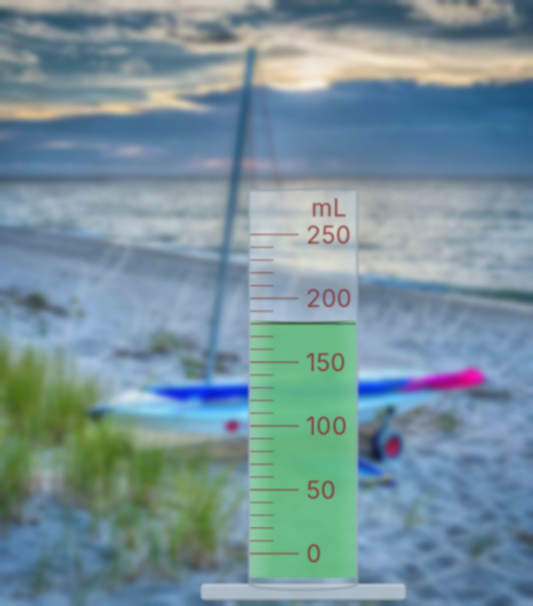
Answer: {"value": 180, "unit": "mL"}
